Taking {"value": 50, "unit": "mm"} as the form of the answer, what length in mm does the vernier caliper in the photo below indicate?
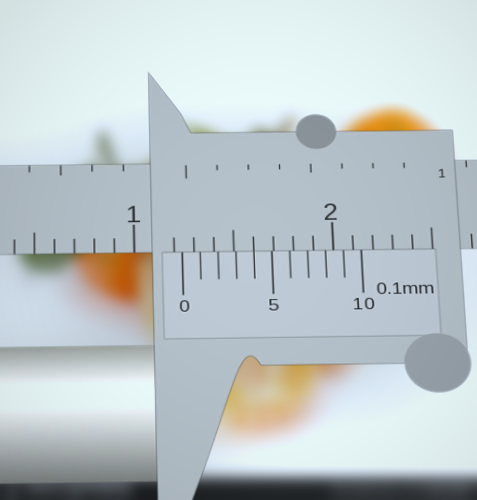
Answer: {"value": 12.4, "unit": "mm"}
